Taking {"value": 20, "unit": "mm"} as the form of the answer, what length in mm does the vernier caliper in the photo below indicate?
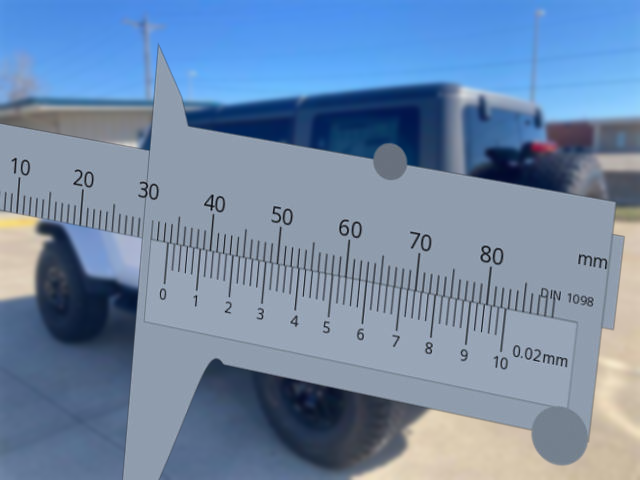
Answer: {"value": 33.6, "unit": "mm"}
